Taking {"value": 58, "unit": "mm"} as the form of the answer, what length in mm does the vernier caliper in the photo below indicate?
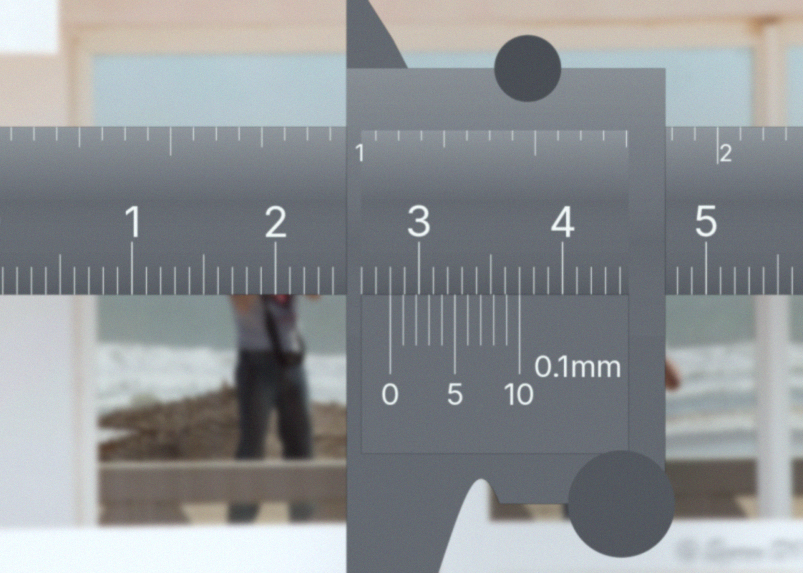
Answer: {"value": 28.0, "unit": "mm"}
